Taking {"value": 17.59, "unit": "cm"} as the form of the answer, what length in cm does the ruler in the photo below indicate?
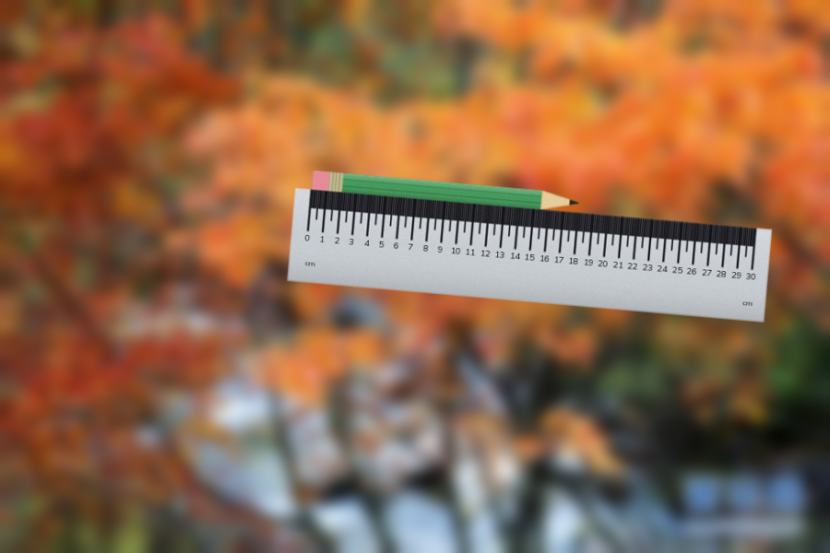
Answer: {"value": 18, "unit": "cm"}
